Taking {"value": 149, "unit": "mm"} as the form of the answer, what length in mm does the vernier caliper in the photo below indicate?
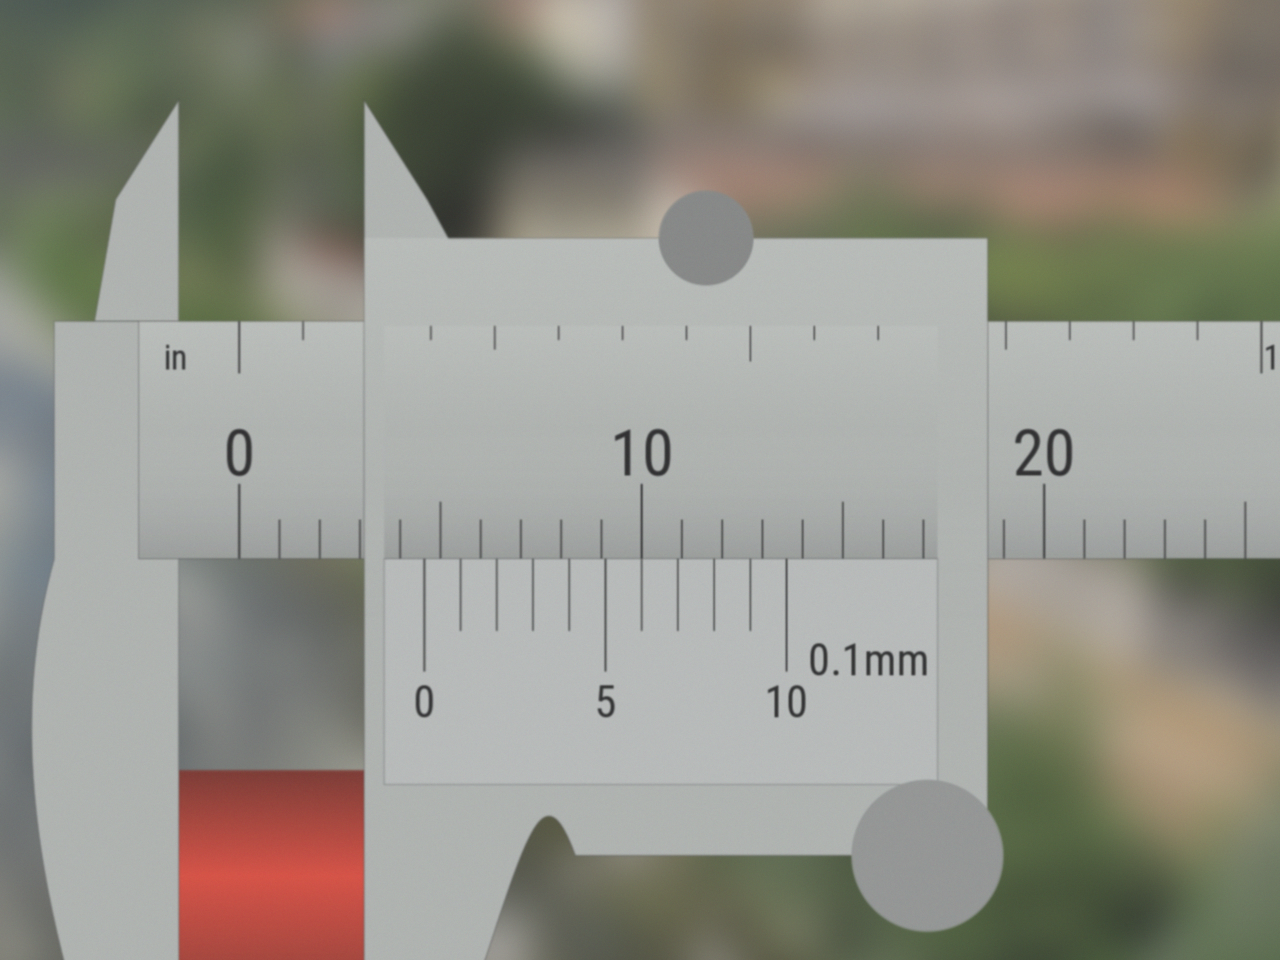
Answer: {"value": 4.6, "unit": "mm"}
